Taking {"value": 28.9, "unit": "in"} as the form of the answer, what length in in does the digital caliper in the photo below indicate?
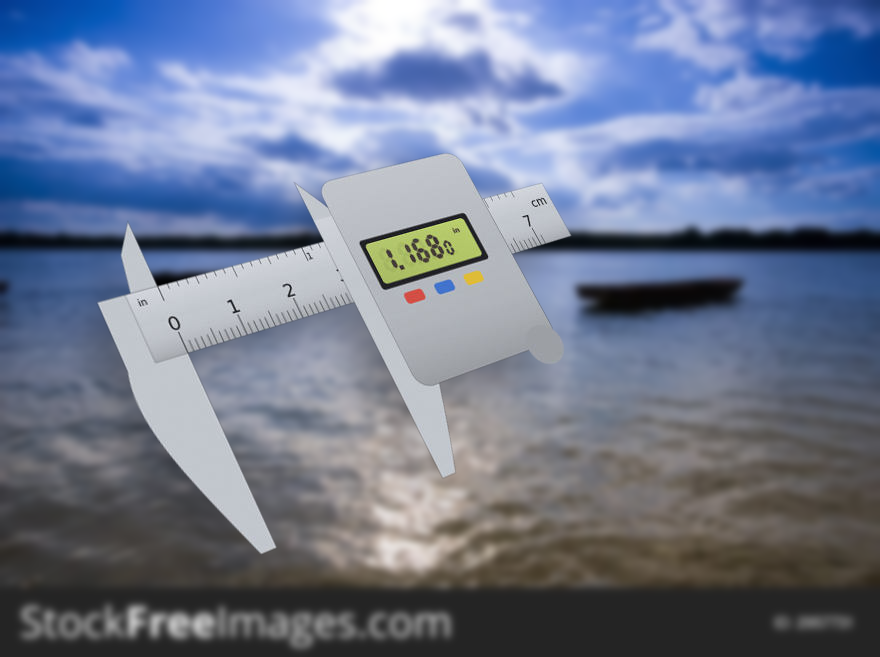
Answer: {"value": 1.1680, "unit": "in"}
